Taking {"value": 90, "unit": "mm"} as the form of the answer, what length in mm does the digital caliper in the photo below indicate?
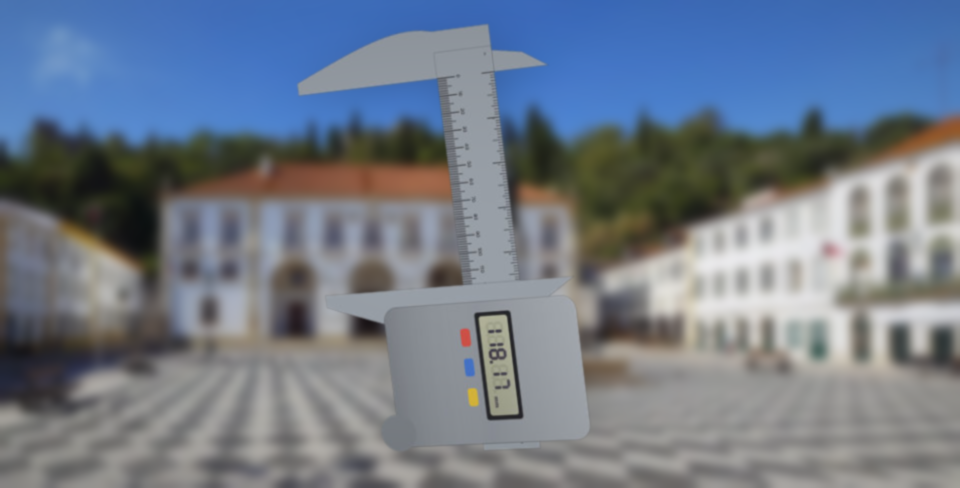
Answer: {"value": 118.17, "unit": "mm"}
